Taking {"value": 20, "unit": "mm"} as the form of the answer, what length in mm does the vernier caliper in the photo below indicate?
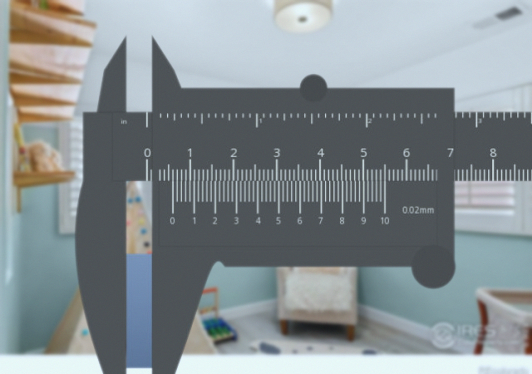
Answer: {"value": 6.0, "unit": "mm"}
